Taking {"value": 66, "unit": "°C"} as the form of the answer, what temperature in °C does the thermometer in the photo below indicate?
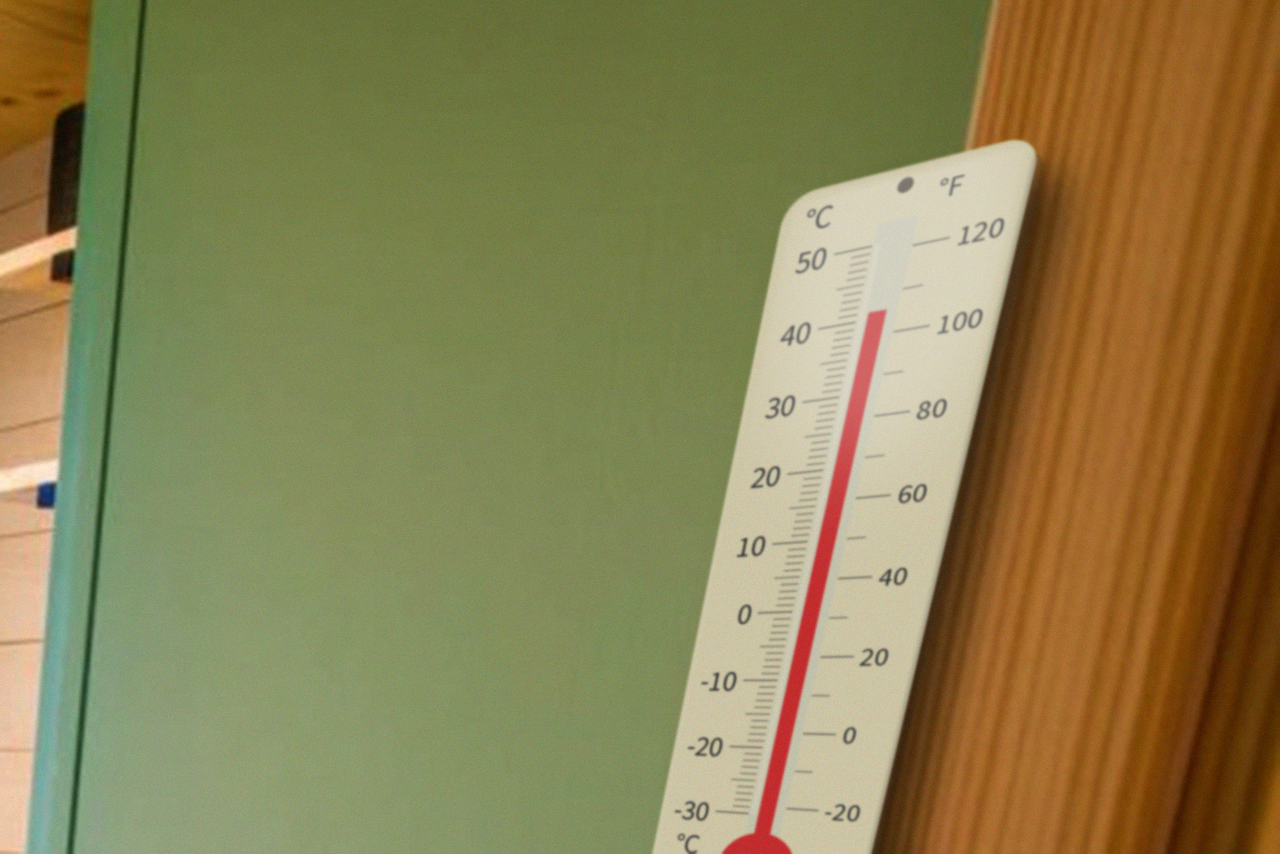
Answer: {"value": 41, "unit": "°C"}
